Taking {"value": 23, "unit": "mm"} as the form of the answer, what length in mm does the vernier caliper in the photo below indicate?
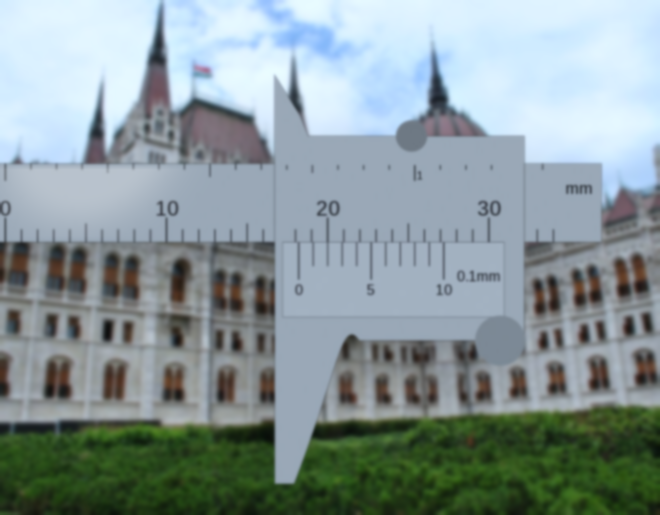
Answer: {"value": 18.2, "unit": "mm"}
